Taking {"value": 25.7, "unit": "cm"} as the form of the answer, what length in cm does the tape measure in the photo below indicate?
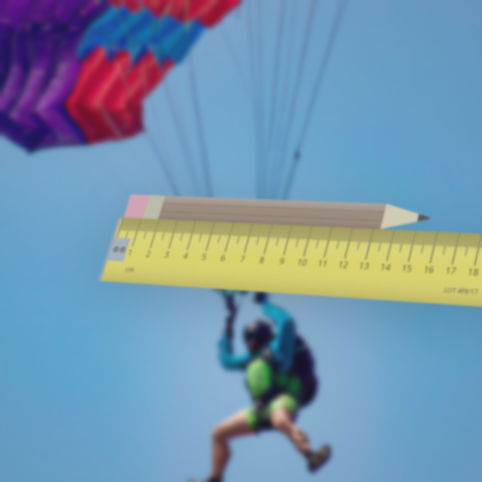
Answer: {"value": 15.5, "unit": "cm"}
